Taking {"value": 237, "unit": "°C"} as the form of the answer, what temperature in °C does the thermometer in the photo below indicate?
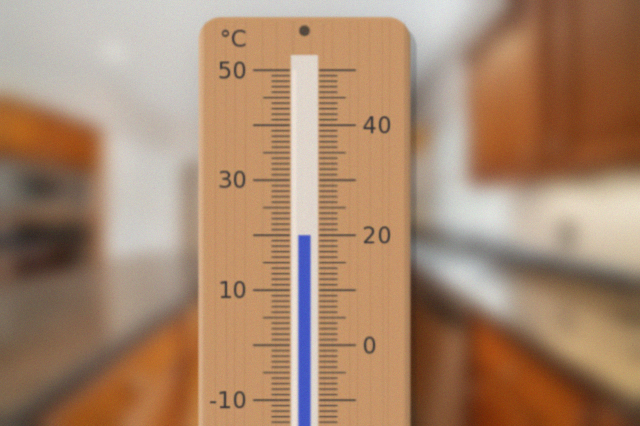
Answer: {"value": 20, "unit": "°C"}
